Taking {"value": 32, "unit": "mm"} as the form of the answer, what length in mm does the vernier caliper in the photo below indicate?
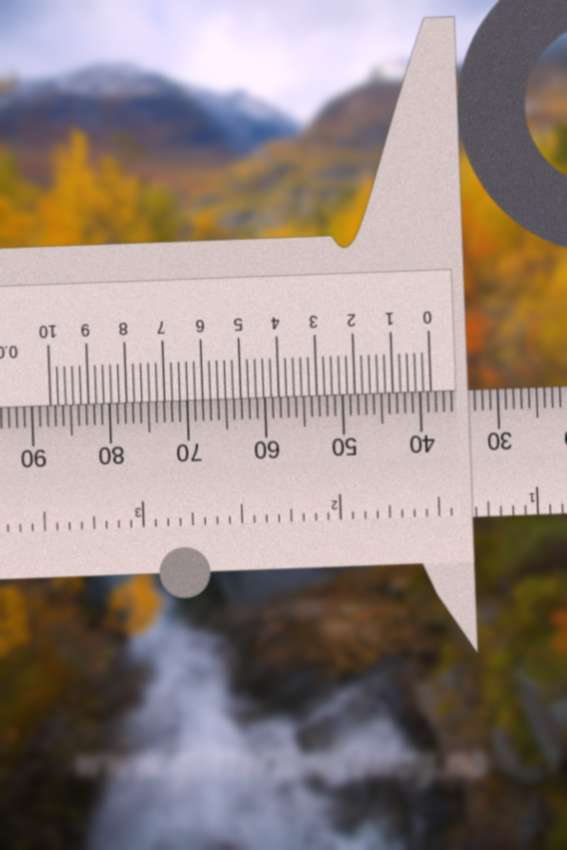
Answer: {"value": 38.6, "unit": "mm"}
